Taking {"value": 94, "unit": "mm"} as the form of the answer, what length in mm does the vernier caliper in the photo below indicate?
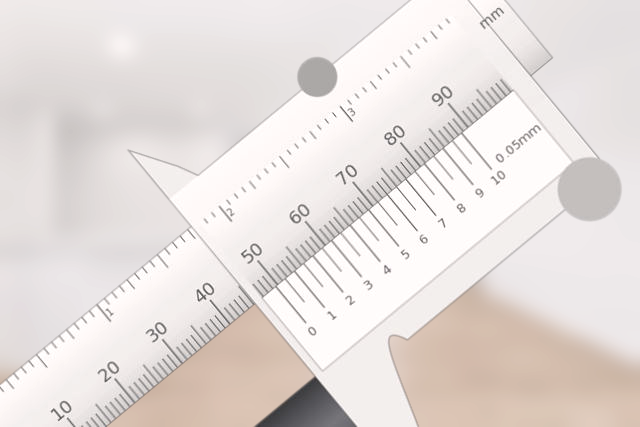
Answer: {"value": 49.6, "unit": "mm"}
